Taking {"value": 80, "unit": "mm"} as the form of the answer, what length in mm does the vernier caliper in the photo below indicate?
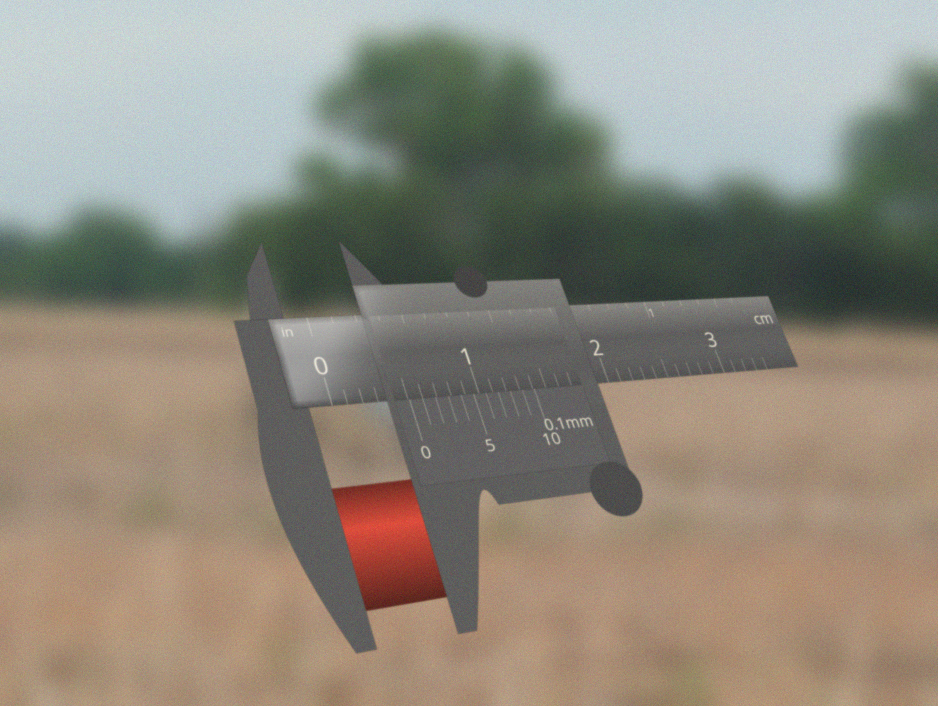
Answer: {"value": 5.1, "unit": "mm"}
